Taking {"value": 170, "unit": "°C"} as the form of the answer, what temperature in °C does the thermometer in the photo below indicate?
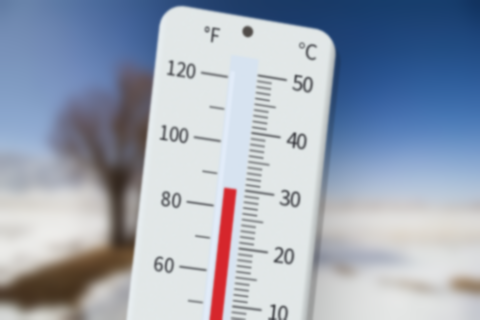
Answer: {"value": 30, "unit": "°C"}
